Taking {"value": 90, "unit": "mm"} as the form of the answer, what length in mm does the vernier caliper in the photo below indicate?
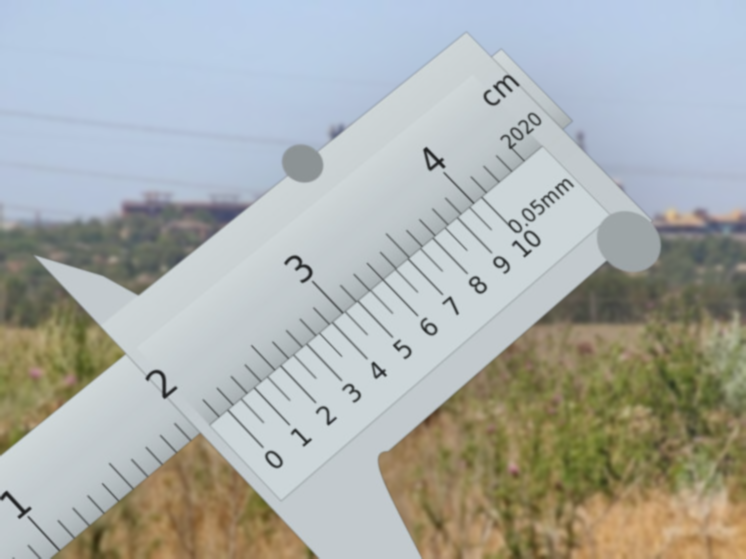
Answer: {"value": 21.6, "unit": "mm"}
